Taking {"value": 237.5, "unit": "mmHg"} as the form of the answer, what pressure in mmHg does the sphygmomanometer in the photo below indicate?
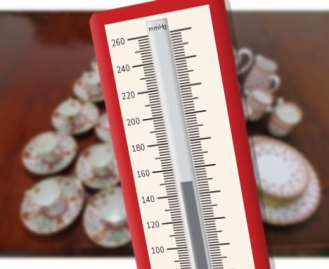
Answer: {"value": 150, "unit": "mmHg"}
